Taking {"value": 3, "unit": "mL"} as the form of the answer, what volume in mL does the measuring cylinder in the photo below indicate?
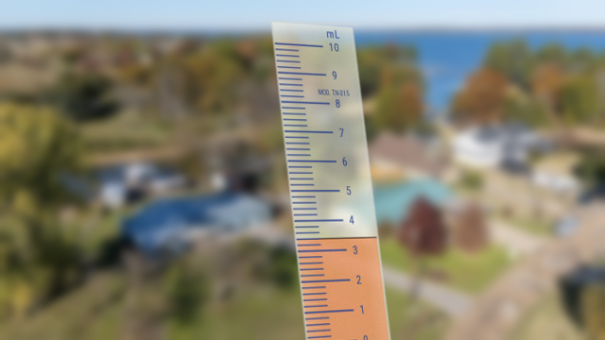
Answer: {"value": 3.4, "unit": "mL"}
